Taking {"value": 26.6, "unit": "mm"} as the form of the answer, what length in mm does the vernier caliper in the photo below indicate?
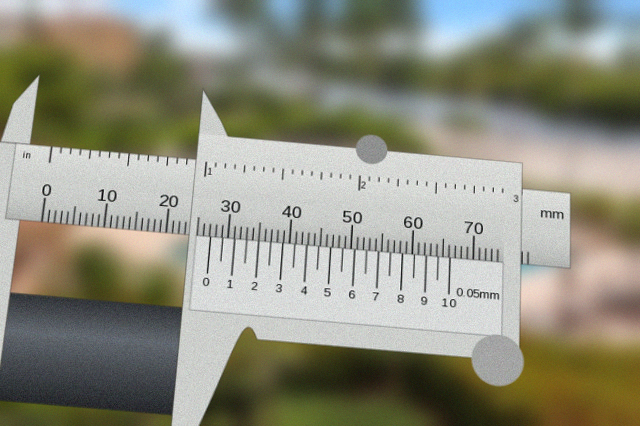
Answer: {"value": 27.2, "unit": "mm"}
